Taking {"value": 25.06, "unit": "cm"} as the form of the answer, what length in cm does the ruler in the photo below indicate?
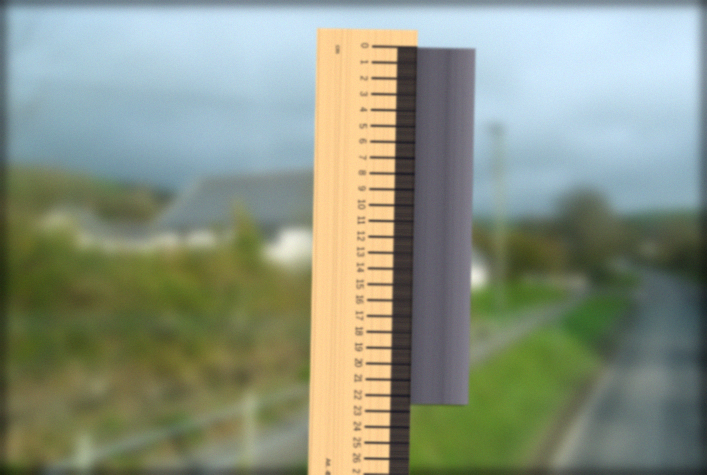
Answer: {"value": 22.5, "unit": "cm"}
